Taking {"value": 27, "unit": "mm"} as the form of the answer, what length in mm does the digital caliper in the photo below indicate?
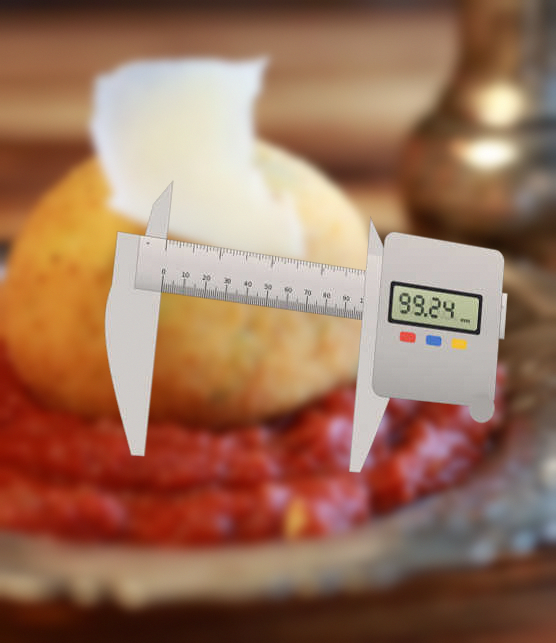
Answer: {"value": 99.24, "unit": "mm"}
